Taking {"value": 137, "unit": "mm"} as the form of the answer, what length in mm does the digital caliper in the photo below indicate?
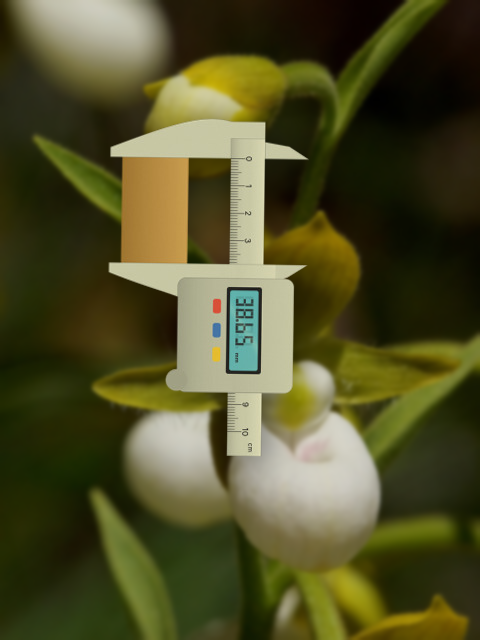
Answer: {"value": 38.65, "unit": "mm"}
